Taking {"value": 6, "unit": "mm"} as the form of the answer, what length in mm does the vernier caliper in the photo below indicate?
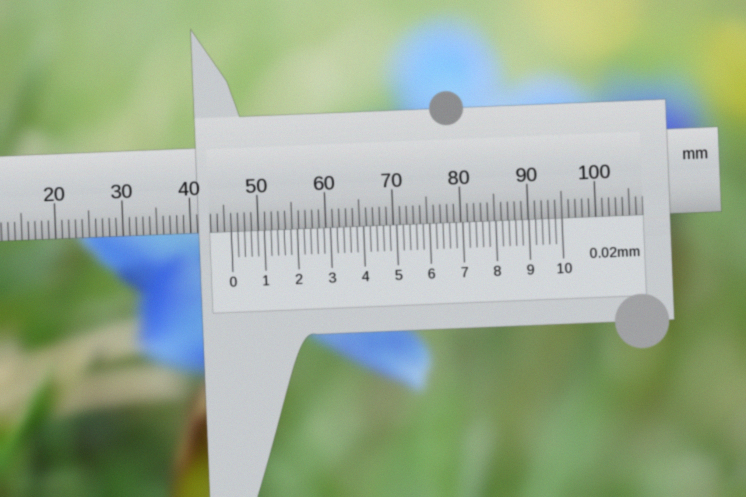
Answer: {"value": 46.0, "unit": "mm"}
